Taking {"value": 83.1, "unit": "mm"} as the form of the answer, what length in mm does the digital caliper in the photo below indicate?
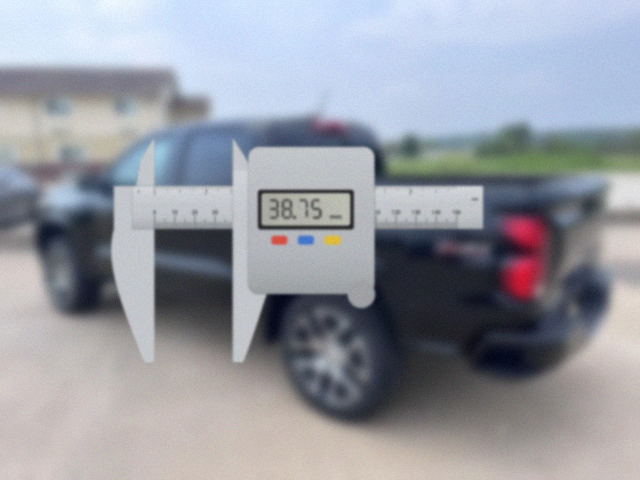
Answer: {"value": 38.75, "unit": "mm"}
